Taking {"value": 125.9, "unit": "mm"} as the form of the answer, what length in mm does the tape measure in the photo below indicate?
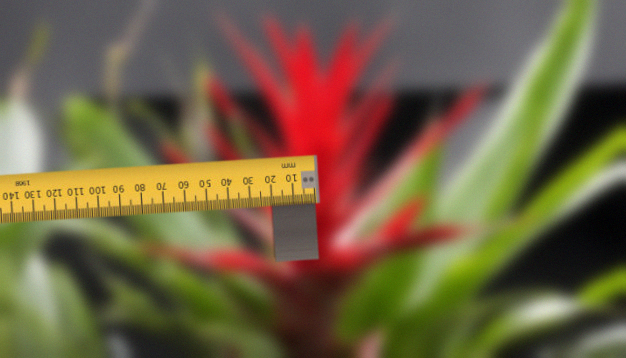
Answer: {"value": 20, "unit": "mm"}
